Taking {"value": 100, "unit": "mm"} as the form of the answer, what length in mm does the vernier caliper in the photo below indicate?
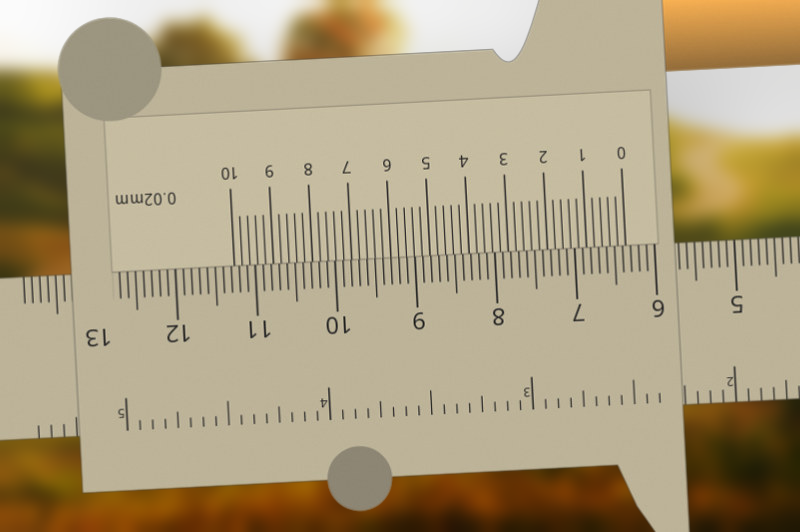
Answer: {"value": 63.6, "unit": "mm"}
